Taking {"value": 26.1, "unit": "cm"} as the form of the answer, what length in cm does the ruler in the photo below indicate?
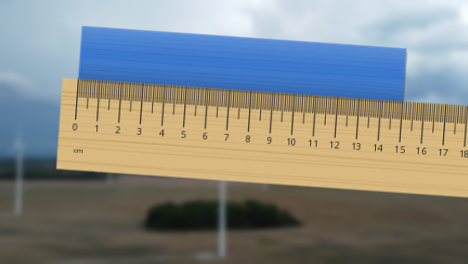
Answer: {"value": 15, "unit": "cm"}
